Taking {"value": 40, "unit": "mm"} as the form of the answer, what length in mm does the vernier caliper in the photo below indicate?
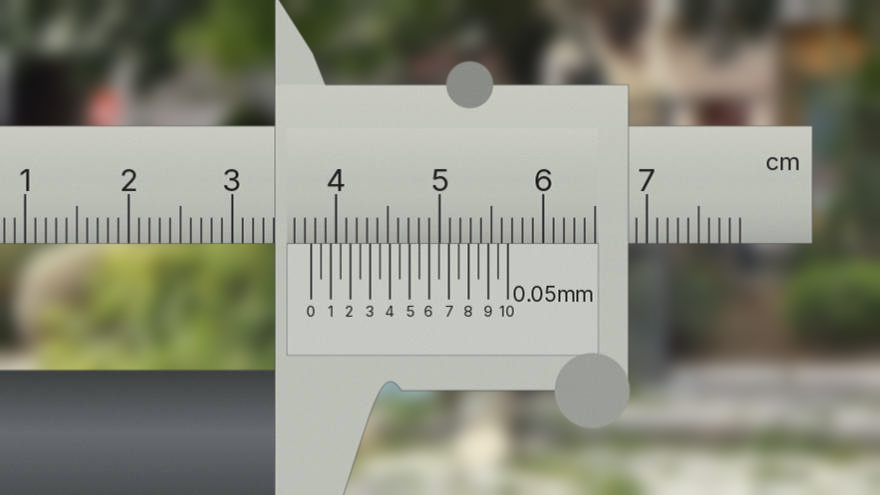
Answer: {"value": 37.6, "unit": "mm"}
